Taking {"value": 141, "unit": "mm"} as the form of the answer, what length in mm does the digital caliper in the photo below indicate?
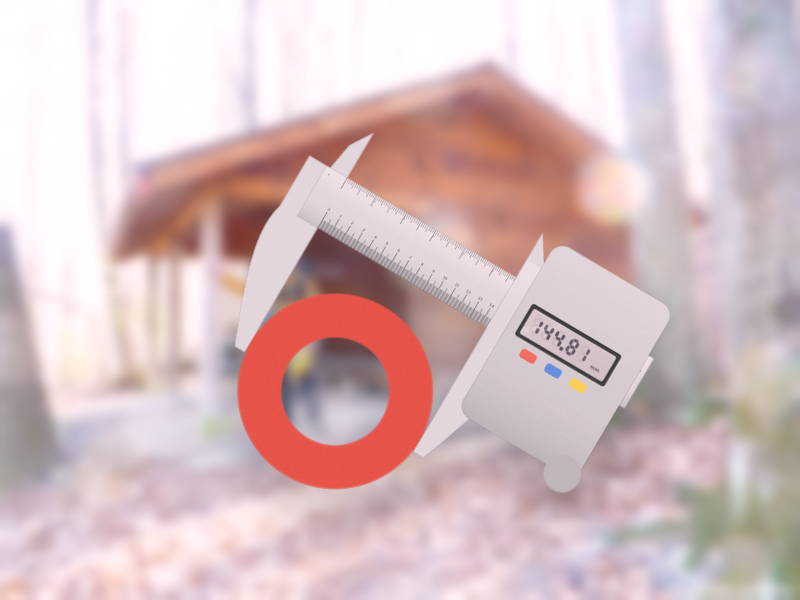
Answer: {"value": 144.81, "unit": "mm"}
